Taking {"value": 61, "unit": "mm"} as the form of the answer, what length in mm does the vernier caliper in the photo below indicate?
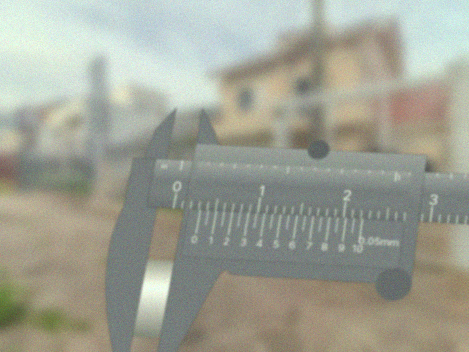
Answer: {"value": 3.2, "unit": "mm"}
